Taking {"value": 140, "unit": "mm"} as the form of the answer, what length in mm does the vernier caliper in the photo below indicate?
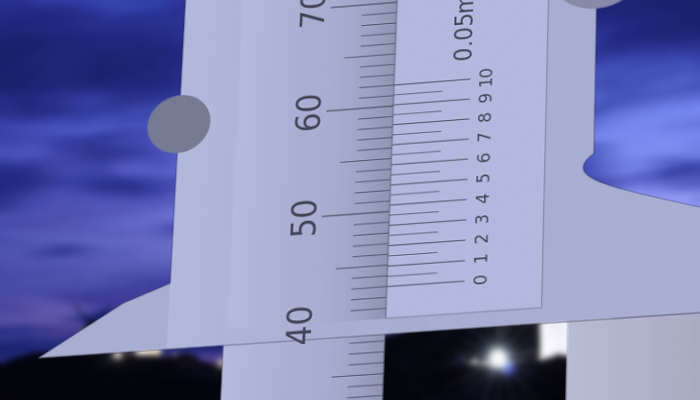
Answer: {"value": 43.0, "unit": "mm"}
